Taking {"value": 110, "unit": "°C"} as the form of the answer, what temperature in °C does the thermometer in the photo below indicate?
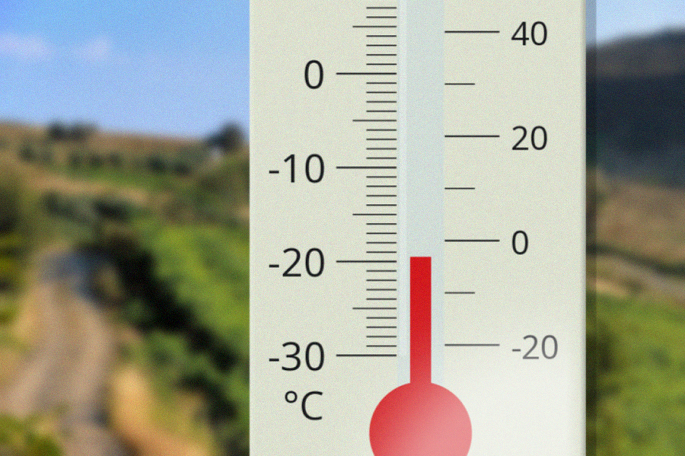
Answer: {"value": -19.5, "unit": "°C"}
